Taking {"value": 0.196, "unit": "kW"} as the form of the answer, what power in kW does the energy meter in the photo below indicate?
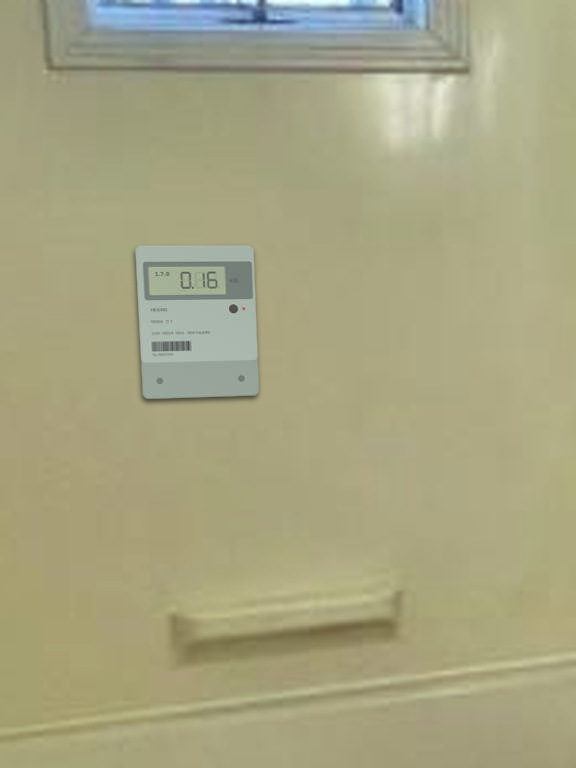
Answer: {"value": 0.16, "unit": "kW"}
